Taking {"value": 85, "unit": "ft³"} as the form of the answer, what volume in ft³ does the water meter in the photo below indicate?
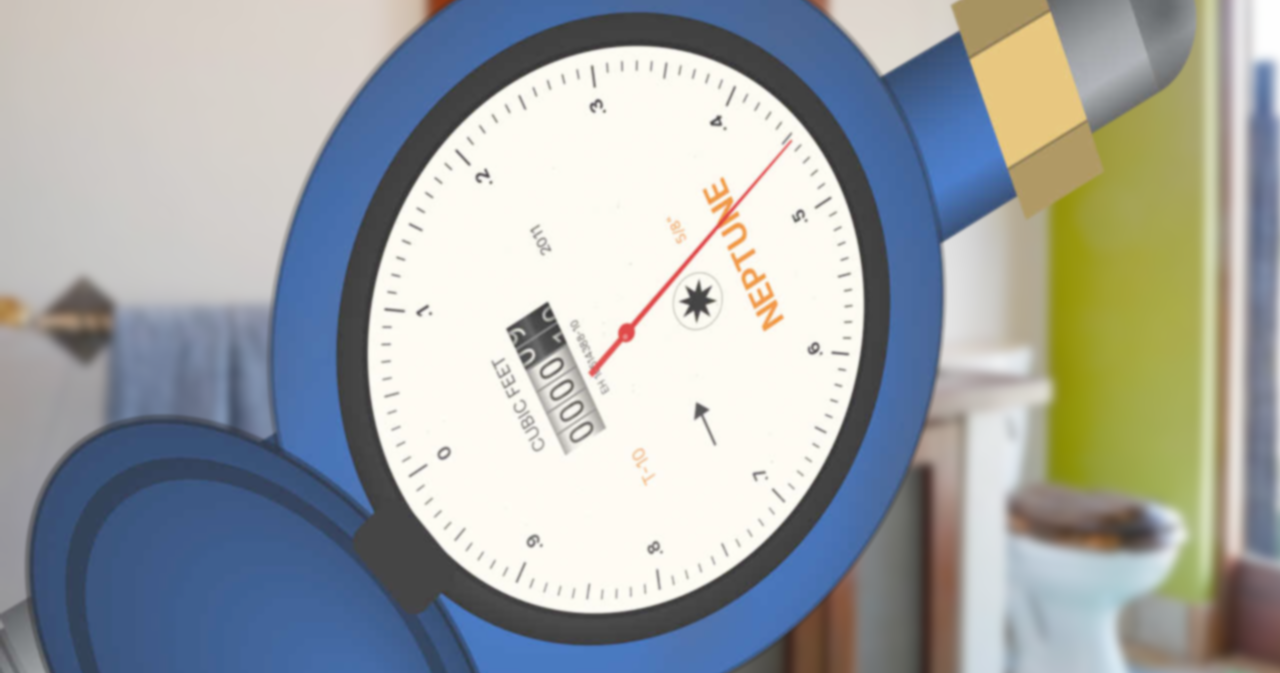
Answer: {"value": 9.45, "unit": "ft³"}
